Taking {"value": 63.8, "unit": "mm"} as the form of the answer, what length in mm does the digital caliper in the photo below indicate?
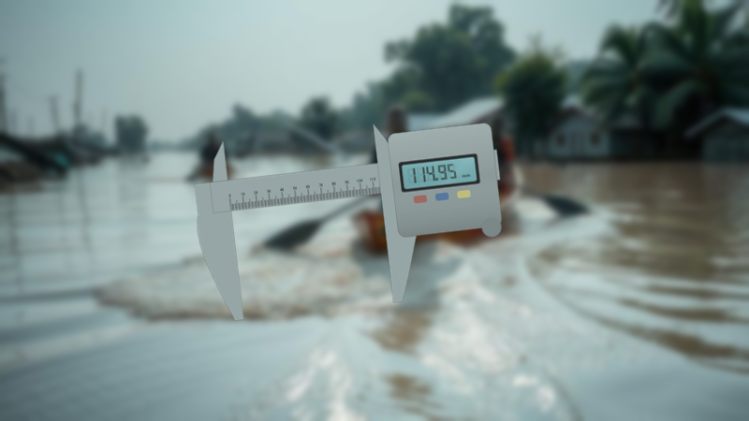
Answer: {"value": 114.95, "unit": "mm"}
